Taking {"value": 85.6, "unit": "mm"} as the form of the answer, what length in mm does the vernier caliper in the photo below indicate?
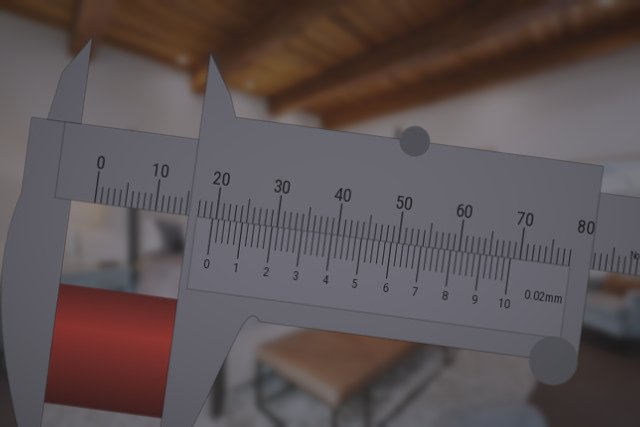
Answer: {"value": 19.4, "unit": "mm"}
